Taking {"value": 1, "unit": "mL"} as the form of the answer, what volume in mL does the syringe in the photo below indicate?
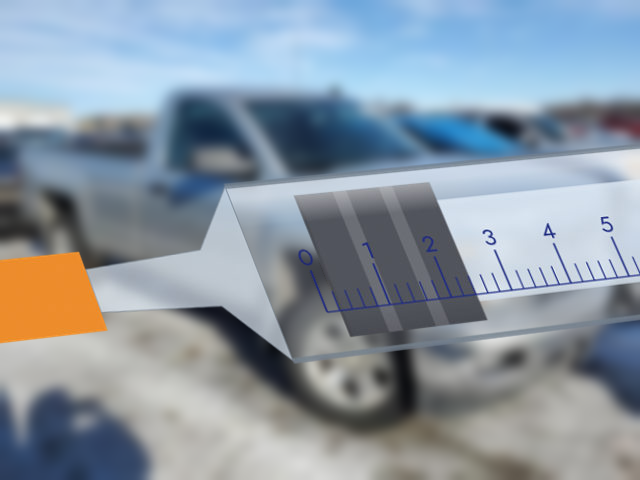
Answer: {"value": 0.2, "unit": "mL"}
